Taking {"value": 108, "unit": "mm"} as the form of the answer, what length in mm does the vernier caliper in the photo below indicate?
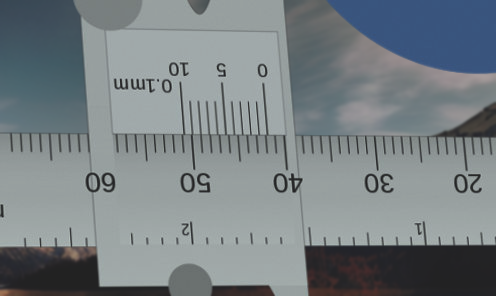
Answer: {"value": 41.8, "unit": "mm"}
